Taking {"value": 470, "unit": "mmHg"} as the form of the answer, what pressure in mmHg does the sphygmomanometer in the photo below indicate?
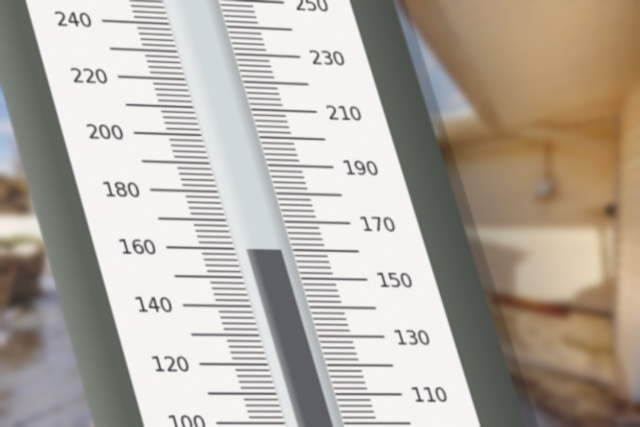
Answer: {"value": 160, "unit": "mmHg"}
